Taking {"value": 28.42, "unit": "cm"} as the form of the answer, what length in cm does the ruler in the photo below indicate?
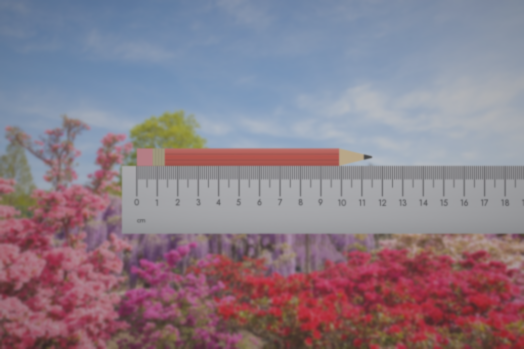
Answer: {"value": 11.5, "unit": "cm"}
